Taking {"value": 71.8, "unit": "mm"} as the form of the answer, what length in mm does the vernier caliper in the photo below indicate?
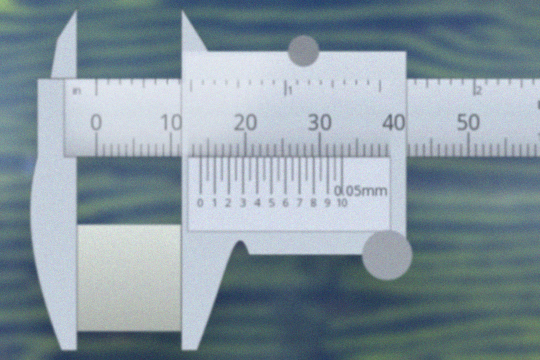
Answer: {"value": 14.0, "unit": "mm"}
